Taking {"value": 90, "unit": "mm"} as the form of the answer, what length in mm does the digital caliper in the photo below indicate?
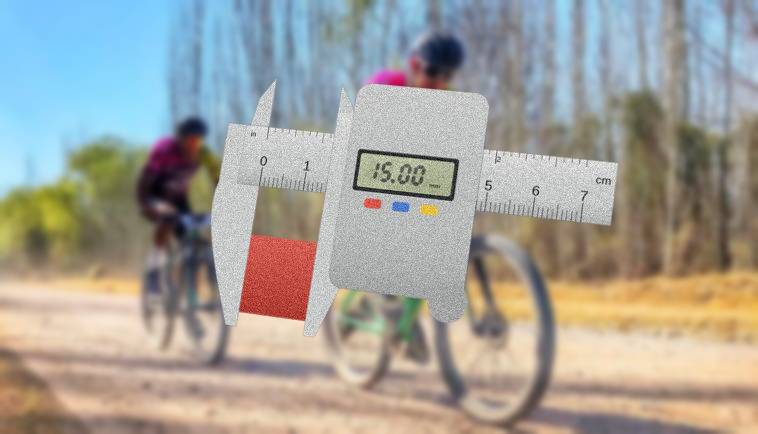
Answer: {"value": 15.00, "unit": "mm"}
